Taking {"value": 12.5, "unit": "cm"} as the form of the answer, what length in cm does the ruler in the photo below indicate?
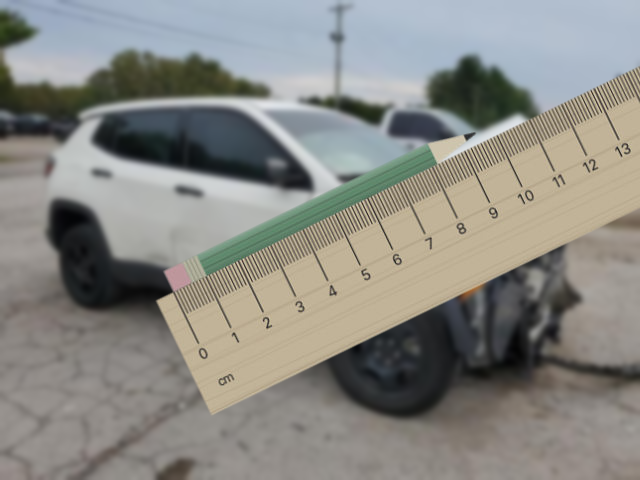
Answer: {"value": 9.5, "unit": "cm"}
